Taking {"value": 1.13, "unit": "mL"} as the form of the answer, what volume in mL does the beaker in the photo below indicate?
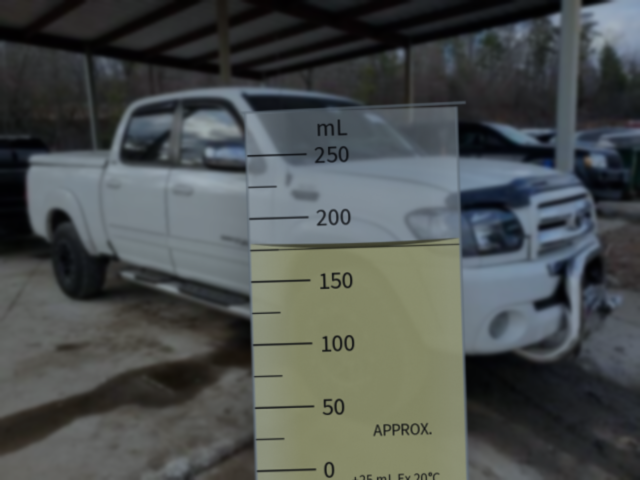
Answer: {"value": 175, "unit": "mL"}
